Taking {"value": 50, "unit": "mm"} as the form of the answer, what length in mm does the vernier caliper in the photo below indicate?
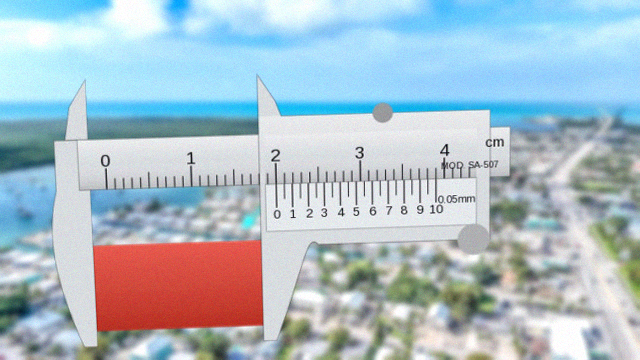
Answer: {"value": 20.0, "unit": "mm"}
